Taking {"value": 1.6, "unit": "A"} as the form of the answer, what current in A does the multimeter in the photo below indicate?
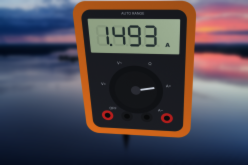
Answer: {"value": 1.493, "unit": "A"}
